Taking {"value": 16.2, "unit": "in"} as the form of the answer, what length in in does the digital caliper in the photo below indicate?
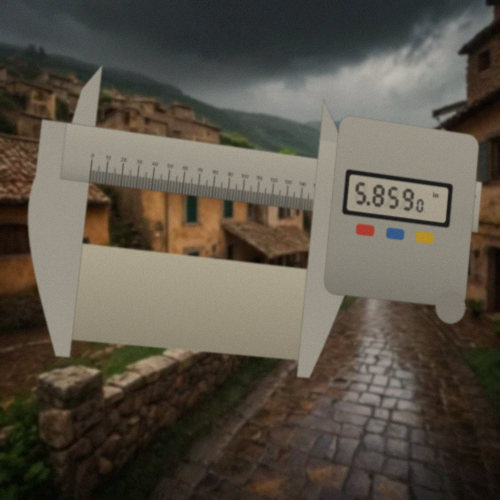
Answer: {"value": 5.8590, "unit": "in"}
